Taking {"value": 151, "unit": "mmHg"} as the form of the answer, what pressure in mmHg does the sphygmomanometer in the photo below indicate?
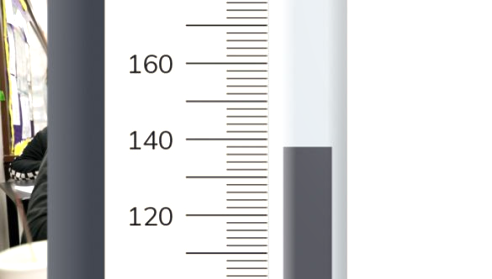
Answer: {"value": 138, "unit": "mmHg"}
